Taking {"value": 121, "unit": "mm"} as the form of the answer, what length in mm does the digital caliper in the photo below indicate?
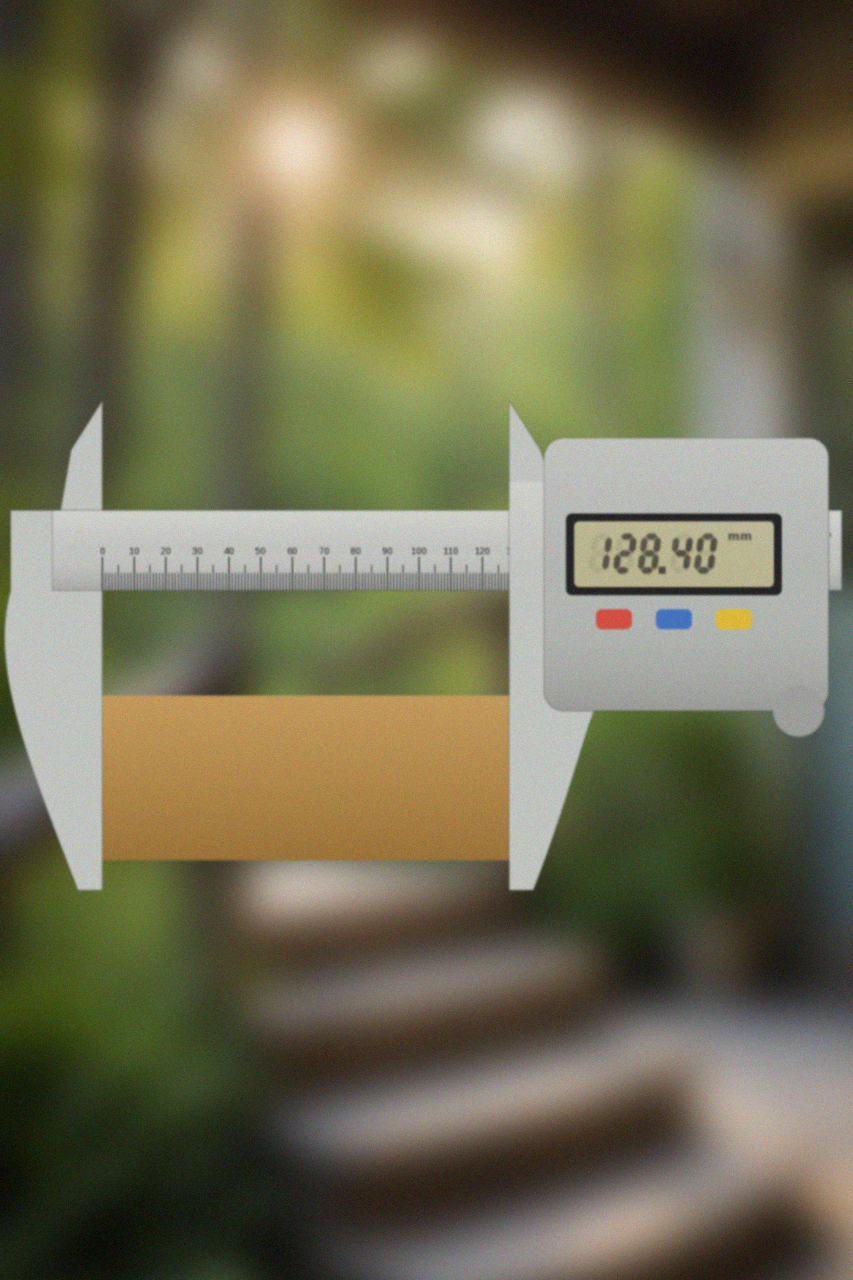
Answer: {"value": 128.40, "unit": "mm"}
